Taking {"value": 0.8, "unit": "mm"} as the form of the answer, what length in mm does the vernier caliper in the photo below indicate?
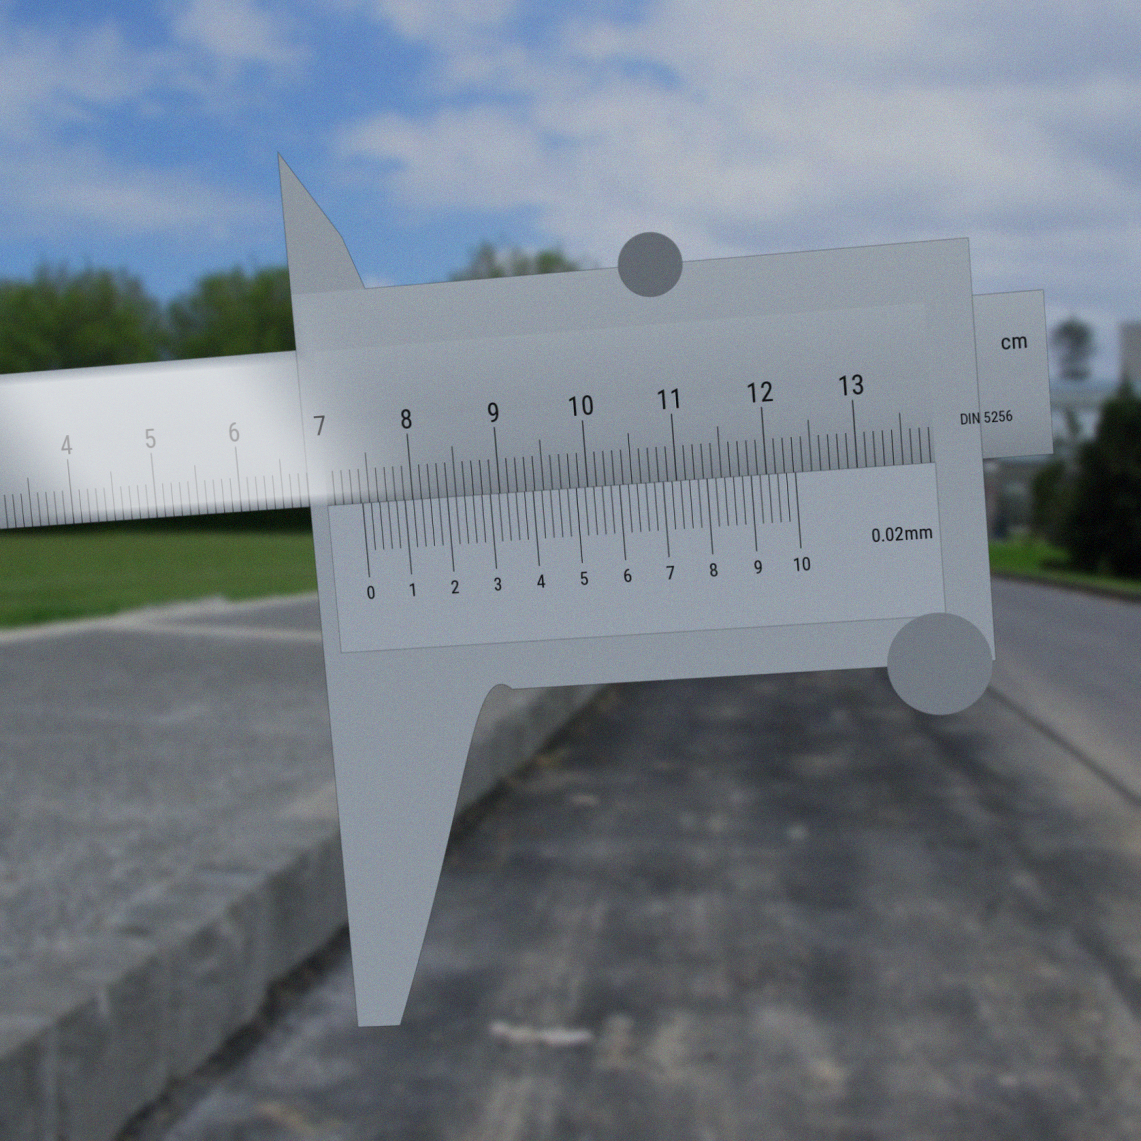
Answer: {"value": 74.2, "unit": "mm"}
